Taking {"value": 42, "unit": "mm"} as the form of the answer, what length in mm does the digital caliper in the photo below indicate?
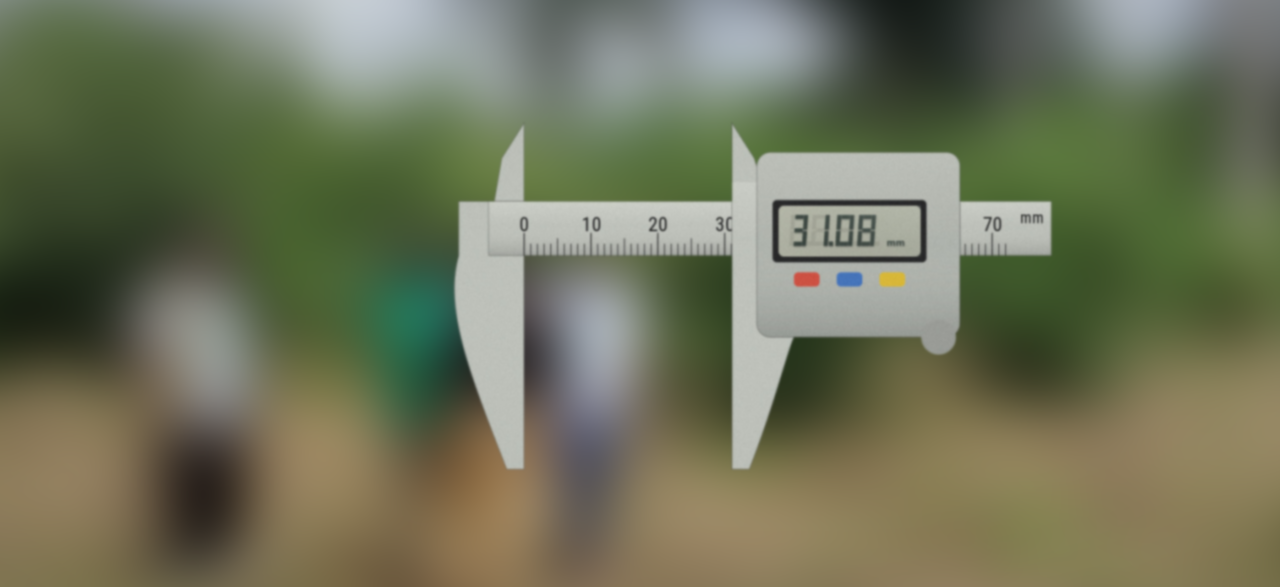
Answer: {"value": 31.08, "unit": "mm"}
